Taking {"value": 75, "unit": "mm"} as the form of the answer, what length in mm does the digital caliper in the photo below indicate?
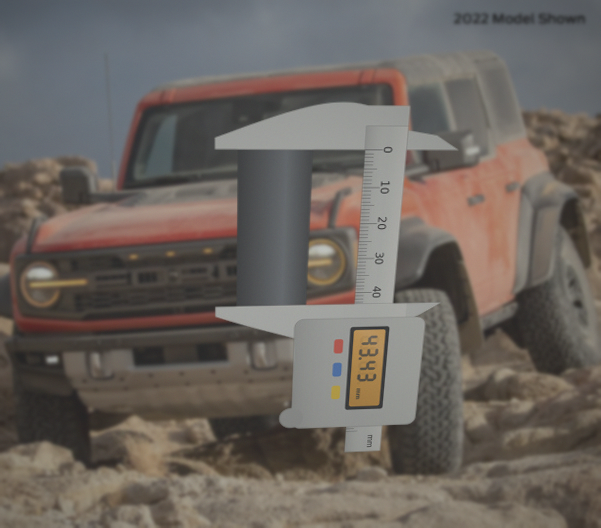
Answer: {"value": 43.43, "unit": "mm"}
